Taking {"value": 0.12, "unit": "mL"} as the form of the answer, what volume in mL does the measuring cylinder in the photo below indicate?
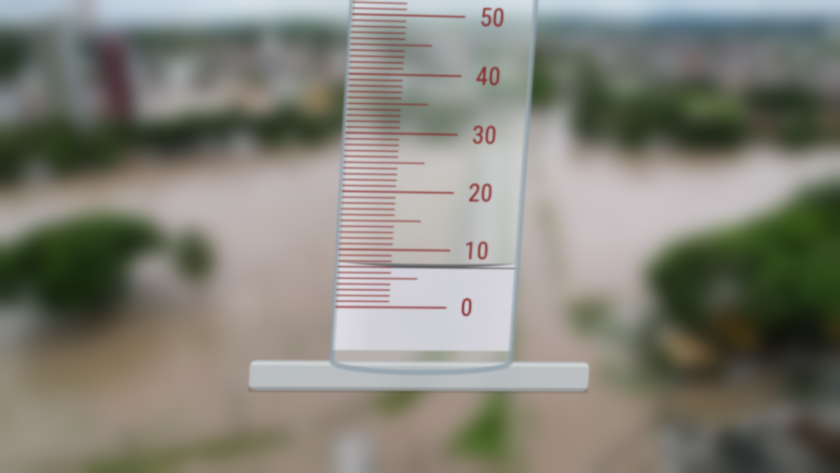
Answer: {"value": 7, "unit": "mL"}
